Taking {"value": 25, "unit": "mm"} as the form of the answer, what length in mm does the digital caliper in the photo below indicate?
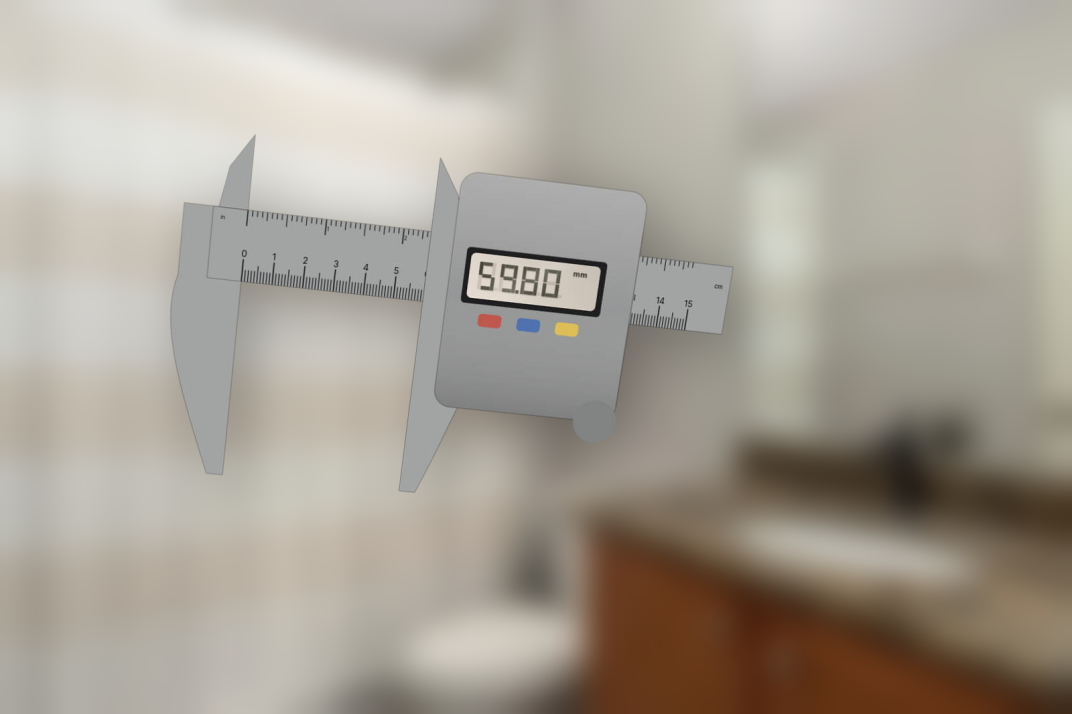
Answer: {"value": 59.80, "unit": "mm"}
